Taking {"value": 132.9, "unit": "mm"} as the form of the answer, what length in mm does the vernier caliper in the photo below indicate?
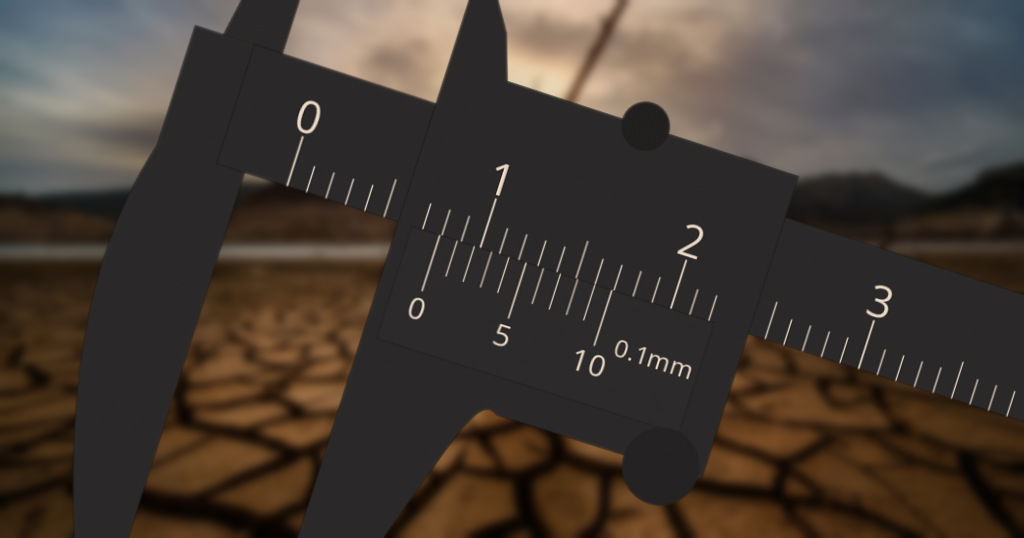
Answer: {"value": 7.9, "unit": "mm"}
